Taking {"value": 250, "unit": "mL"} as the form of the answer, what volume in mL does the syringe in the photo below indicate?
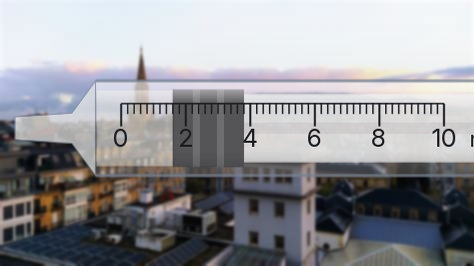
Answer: {"value": 1.6, "unit": "mL"}
